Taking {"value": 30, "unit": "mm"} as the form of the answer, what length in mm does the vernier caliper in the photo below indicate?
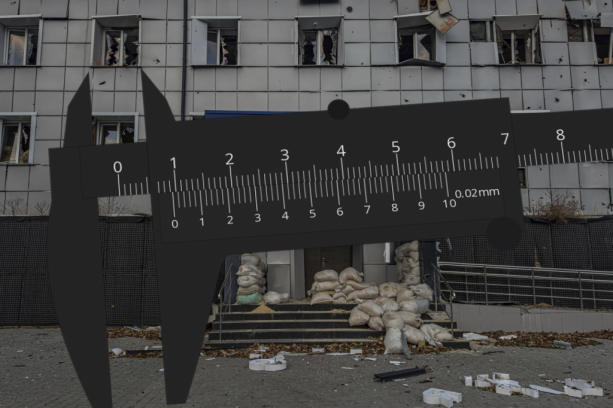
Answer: {"value": 9.4, "unit": "mm"}
